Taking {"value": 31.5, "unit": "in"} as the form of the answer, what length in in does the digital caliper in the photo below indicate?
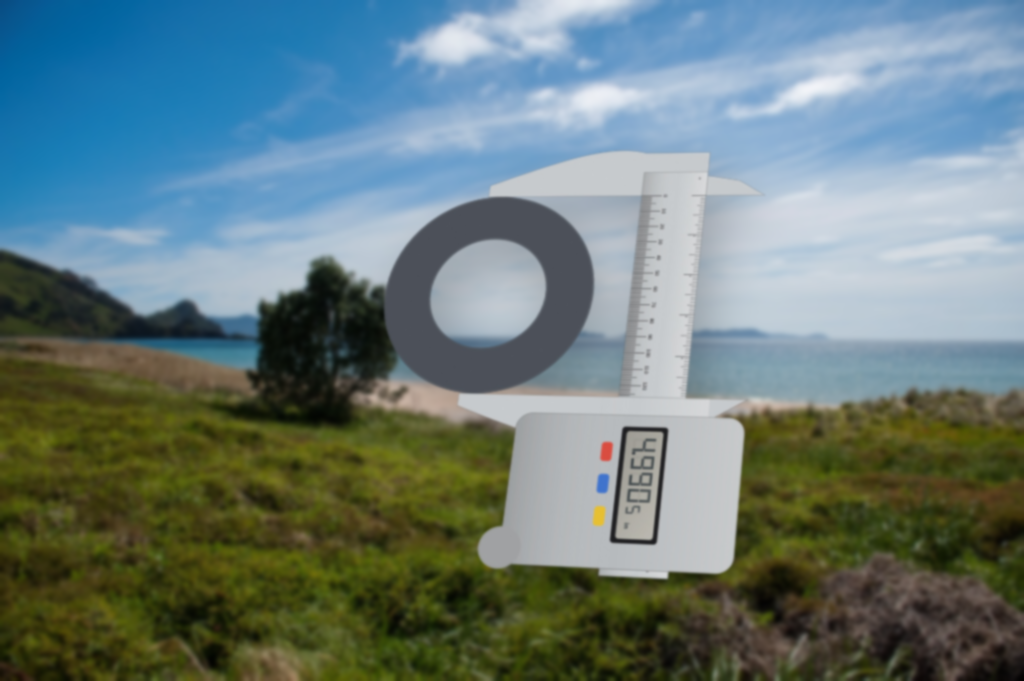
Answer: {"value": 4.9905, "unit": "in"}
